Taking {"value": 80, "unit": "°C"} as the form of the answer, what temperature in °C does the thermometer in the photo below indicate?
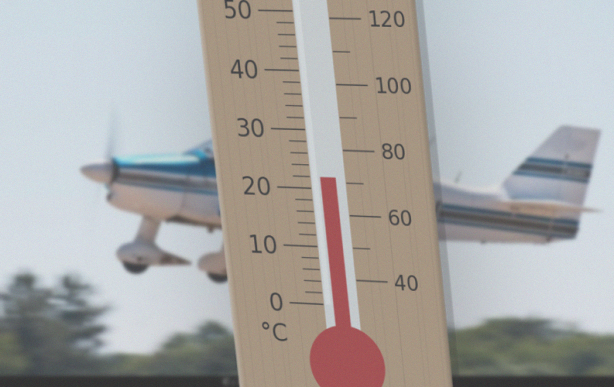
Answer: {"value": 22, "unit": "°C"}
